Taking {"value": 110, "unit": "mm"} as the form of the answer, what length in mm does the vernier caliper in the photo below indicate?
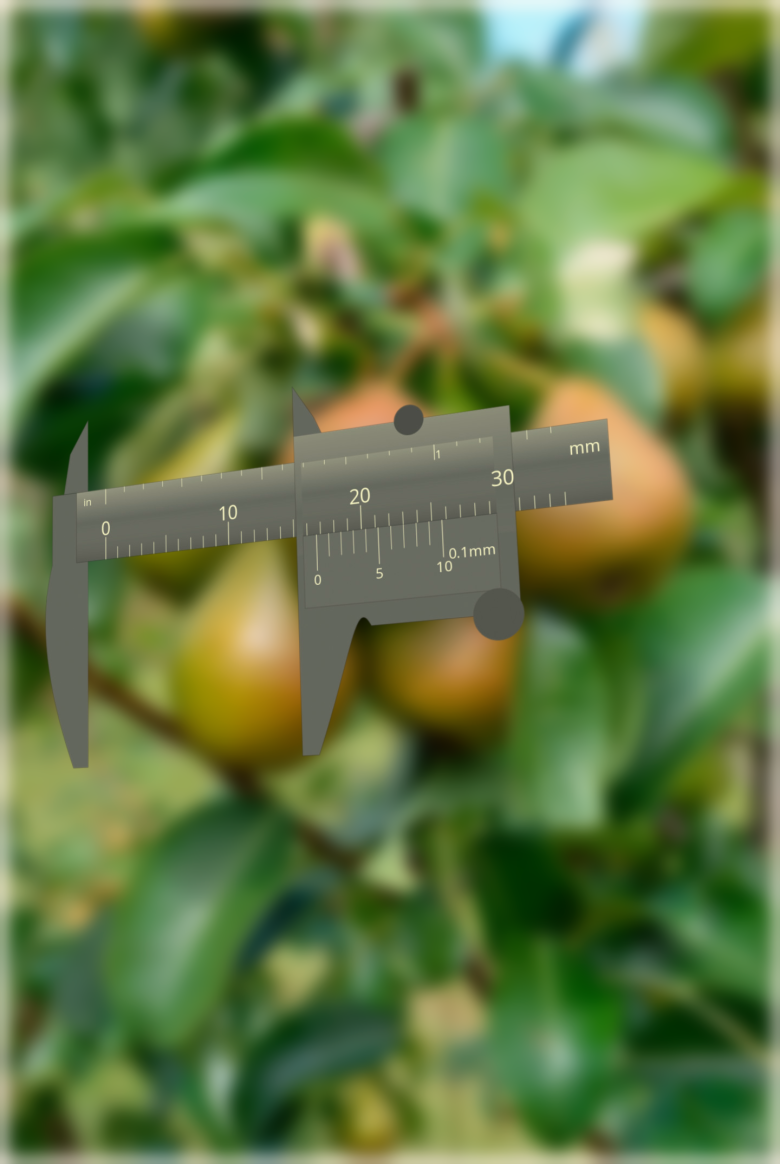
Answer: {"value": 16.7, "unit": "mm"}
